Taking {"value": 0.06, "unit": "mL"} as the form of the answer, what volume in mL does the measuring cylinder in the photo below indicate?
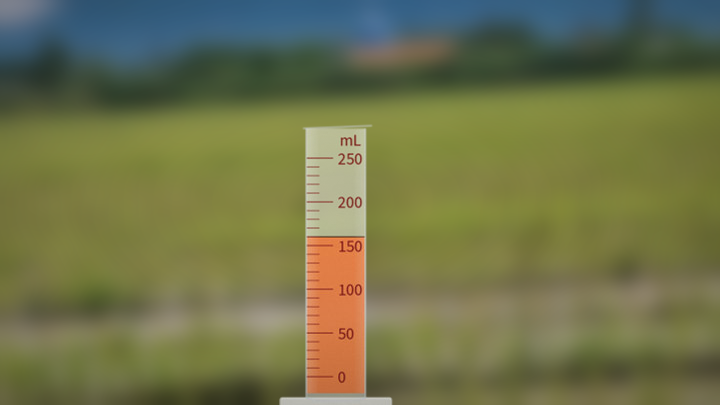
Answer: {"value": 160, "unit": "mL"}
